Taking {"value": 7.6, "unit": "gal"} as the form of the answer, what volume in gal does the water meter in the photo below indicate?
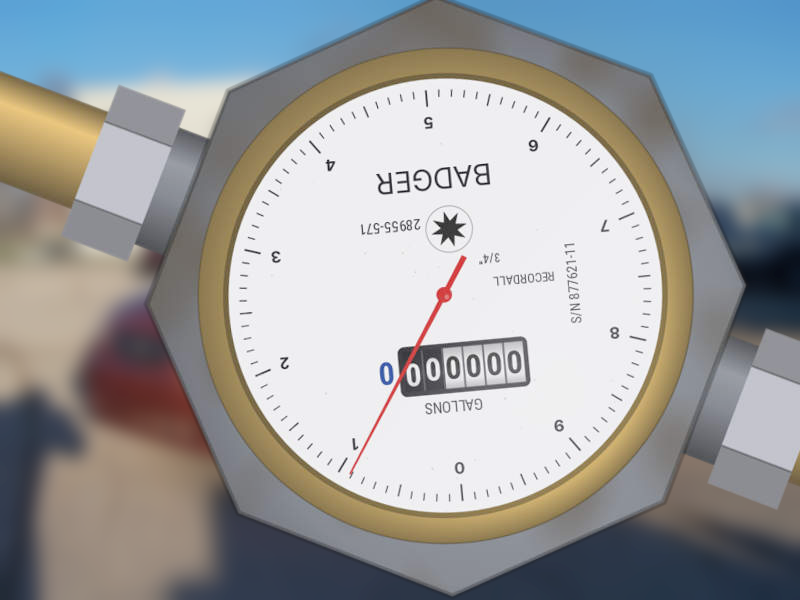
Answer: {"value": 0.9, "unit": "gal"}
